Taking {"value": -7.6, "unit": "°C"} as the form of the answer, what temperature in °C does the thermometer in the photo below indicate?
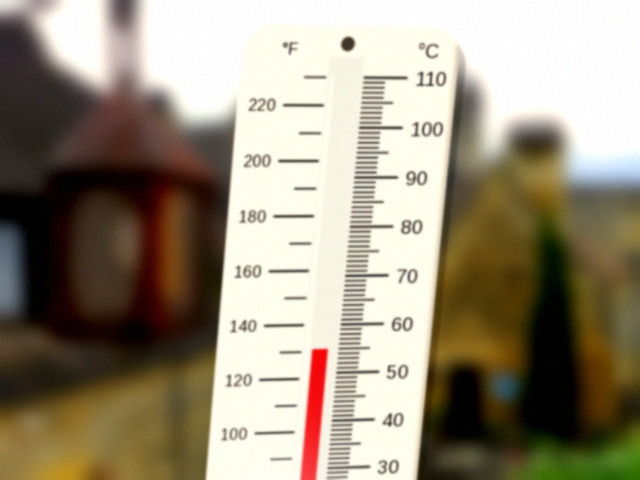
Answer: {"value": 55, "unit": "°C"}
